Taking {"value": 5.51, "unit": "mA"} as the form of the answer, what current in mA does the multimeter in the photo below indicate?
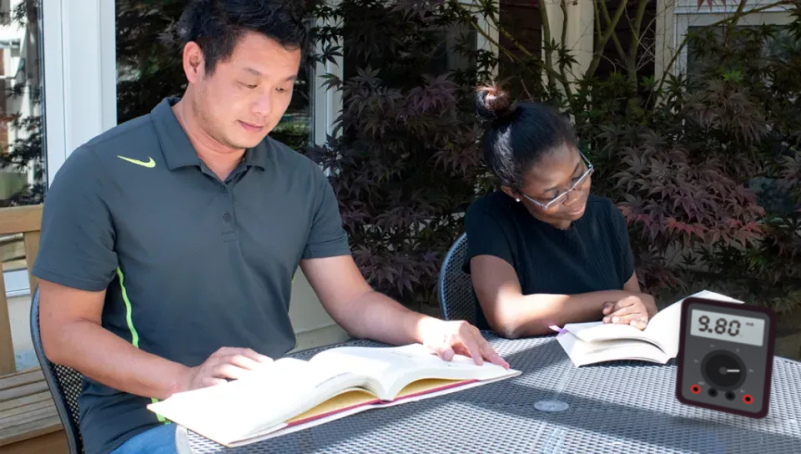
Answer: {"value": 9.80, "unit": "mA"}
